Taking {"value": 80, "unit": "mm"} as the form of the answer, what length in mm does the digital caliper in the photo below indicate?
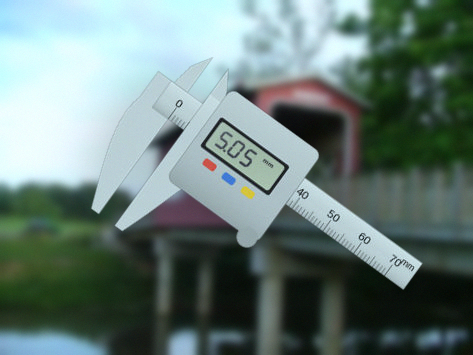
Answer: {"value": 5.05, "unit": "mm"}
